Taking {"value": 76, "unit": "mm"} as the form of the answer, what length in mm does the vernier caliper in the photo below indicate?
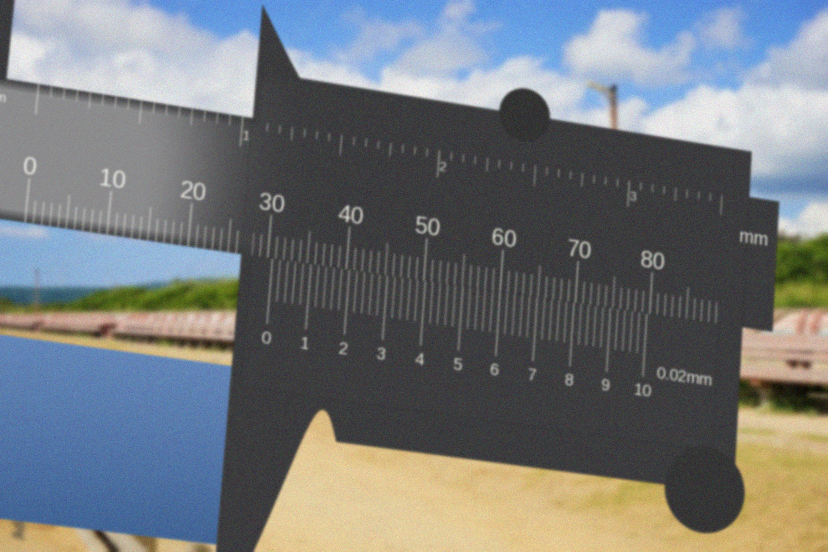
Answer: {"value": 30.6, "unit": "mm"}
